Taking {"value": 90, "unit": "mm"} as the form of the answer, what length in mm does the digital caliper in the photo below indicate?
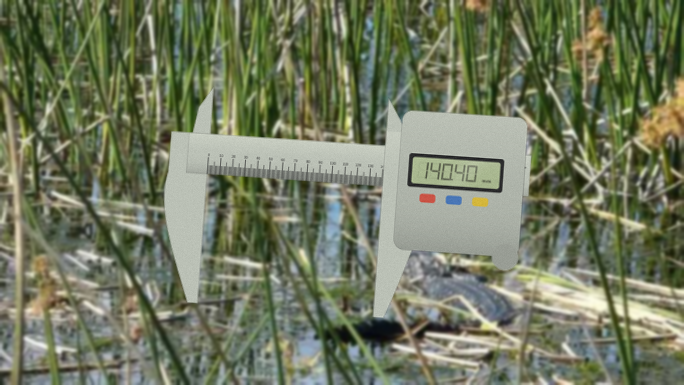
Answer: {"value": 140.40, "unit": "mm"}
